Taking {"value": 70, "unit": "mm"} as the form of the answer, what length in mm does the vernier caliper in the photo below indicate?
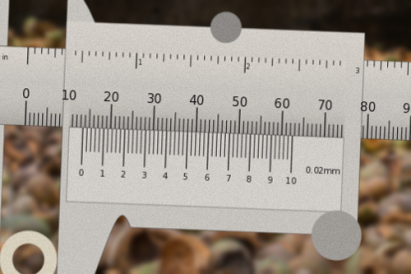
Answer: {"value": 13.5, "unit": "mm"}
